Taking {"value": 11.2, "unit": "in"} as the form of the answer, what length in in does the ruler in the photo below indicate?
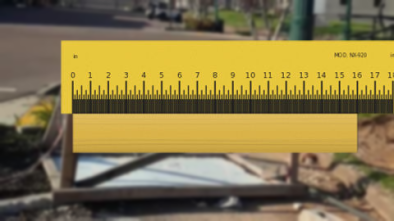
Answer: {"value": 16, "unit": "in"}
